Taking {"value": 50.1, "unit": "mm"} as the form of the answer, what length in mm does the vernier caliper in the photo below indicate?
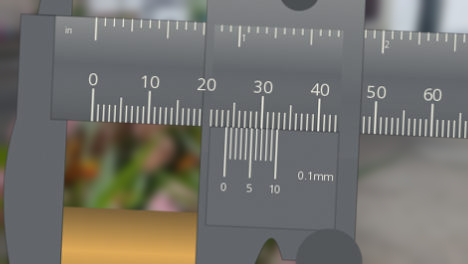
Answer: {"value": 23.8, "unit": "mm"}
